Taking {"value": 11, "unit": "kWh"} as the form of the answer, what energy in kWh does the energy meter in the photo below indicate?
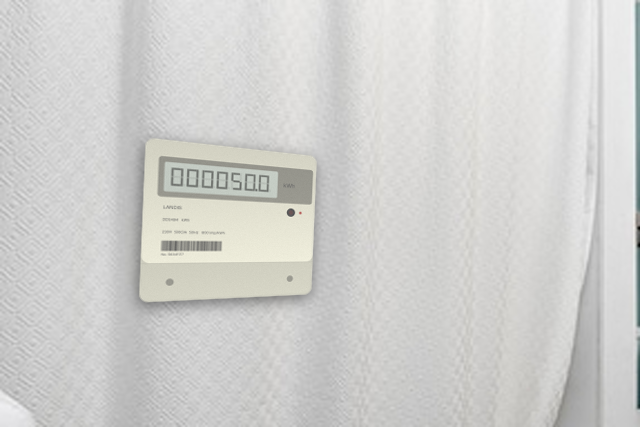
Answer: {"value": 50.0, "unit": "kWh"}
